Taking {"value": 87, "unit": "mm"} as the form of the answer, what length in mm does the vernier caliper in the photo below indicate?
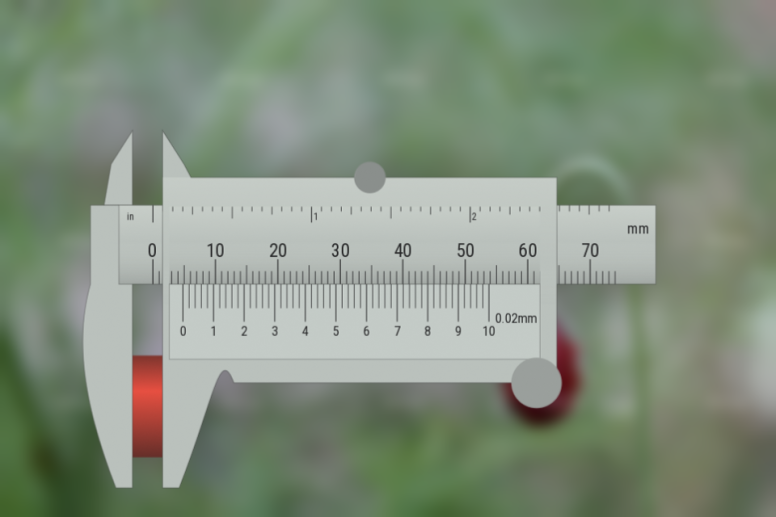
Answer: {"value": 4.8, "unit": "mm"}
